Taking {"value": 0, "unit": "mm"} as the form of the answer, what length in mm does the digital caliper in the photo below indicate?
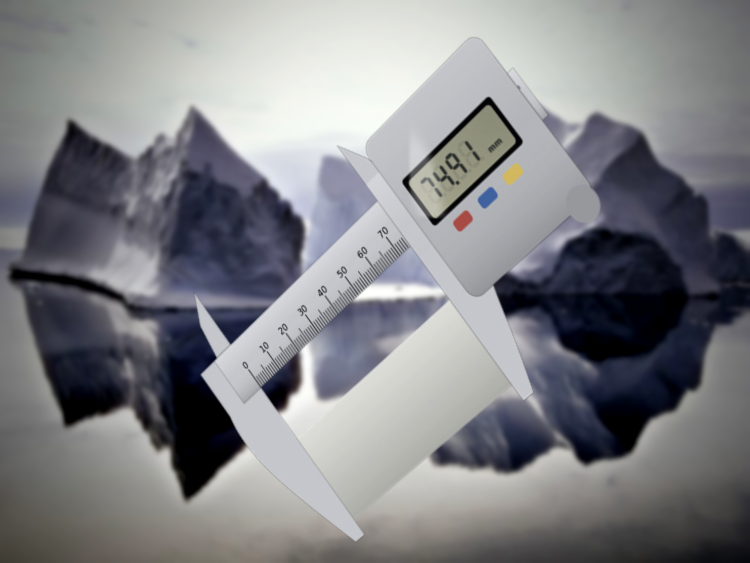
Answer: {"value": 74.91, "unit": "mm"}
